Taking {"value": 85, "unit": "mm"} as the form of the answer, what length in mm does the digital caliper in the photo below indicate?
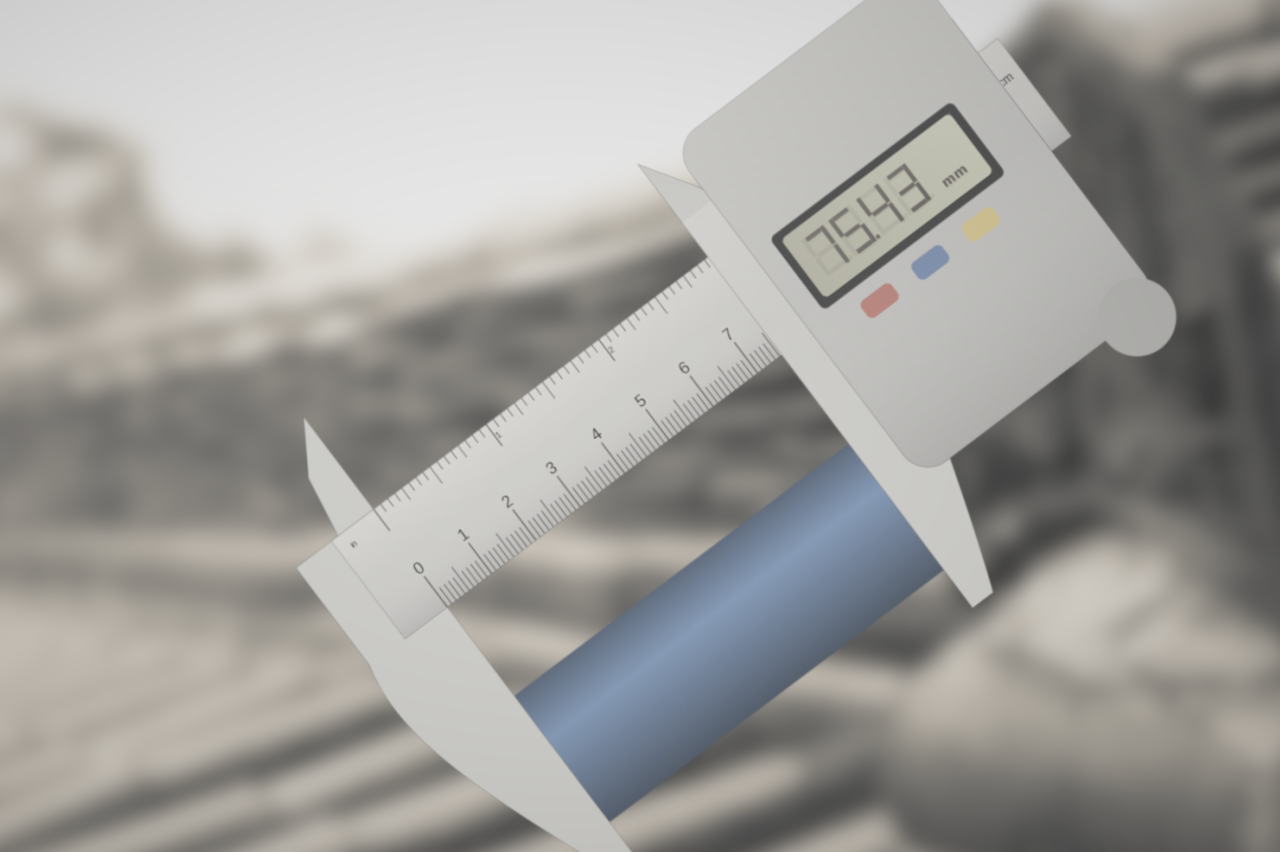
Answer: {"value": 75.43, "unit": "mm"}
